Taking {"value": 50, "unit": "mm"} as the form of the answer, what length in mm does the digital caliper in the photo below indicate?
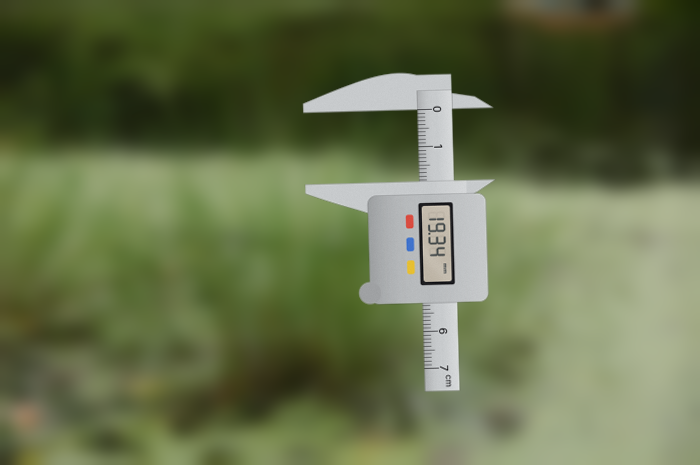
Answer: {"value": 19.34, "unit": "mm"}
